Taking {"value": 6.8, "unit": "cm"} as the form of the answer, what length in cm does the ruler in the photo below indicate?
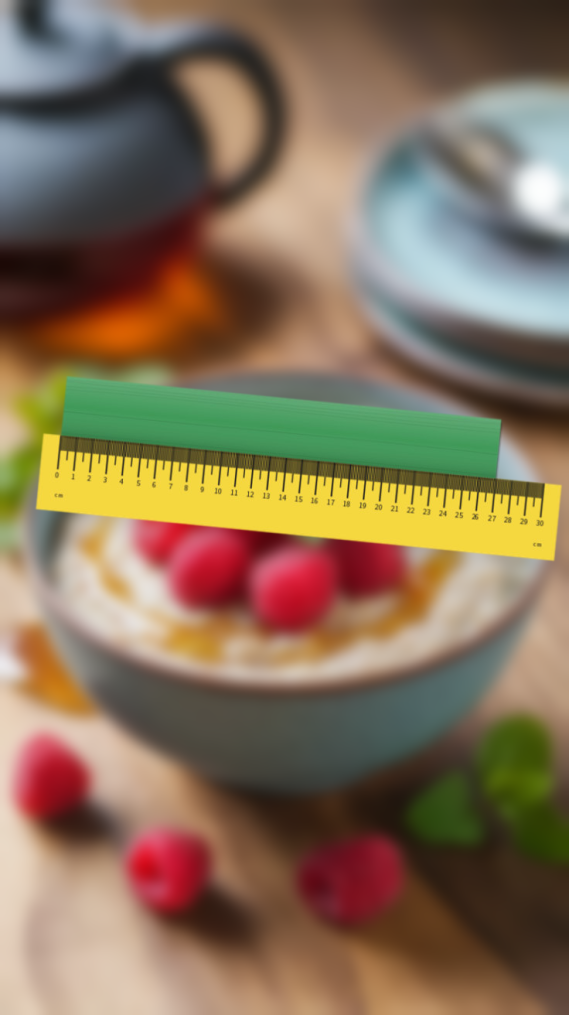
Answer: {"value": 27, "unit": "cm"}
